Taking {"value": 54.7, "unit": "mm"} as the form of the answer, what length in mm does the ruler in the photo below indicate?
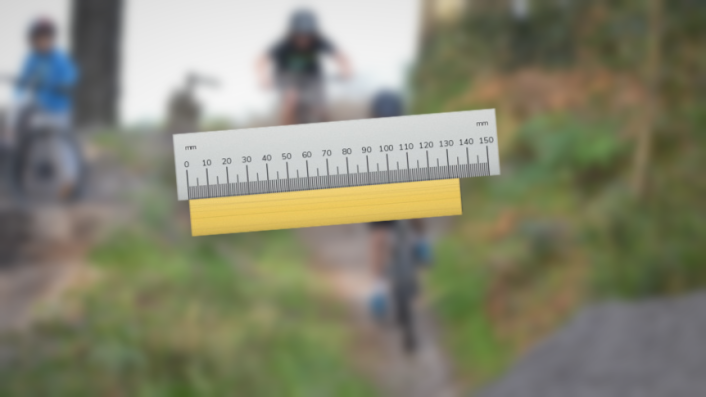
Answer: {"value": 135, "unit": "mm"}
